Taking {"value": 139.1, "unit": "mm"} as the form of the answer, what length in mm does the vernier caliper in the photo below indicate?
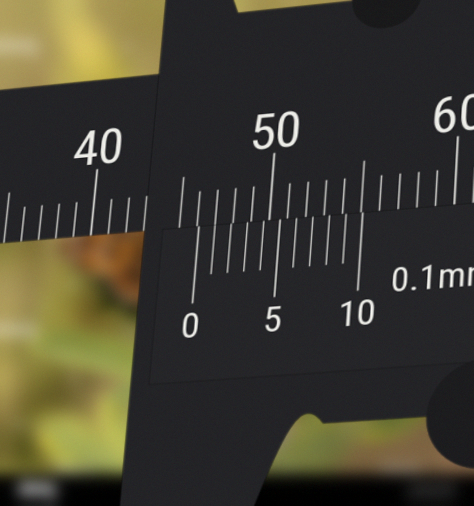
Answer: {"value": 46.1, "unit": "mm"}
